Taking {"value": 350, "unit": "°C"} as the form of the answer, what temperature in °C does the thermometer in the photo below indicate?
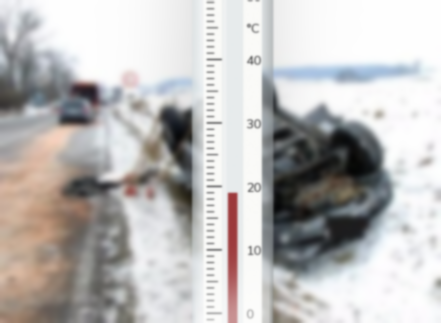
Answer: {"value": 19, "unit": "°C"}
